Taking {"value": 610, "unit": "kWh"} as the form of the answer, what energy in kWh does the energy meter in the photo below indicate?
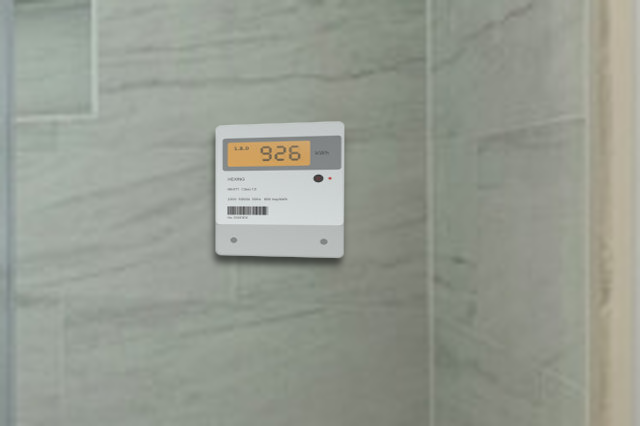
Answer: {"value": 926, "unit": "kWh"}
